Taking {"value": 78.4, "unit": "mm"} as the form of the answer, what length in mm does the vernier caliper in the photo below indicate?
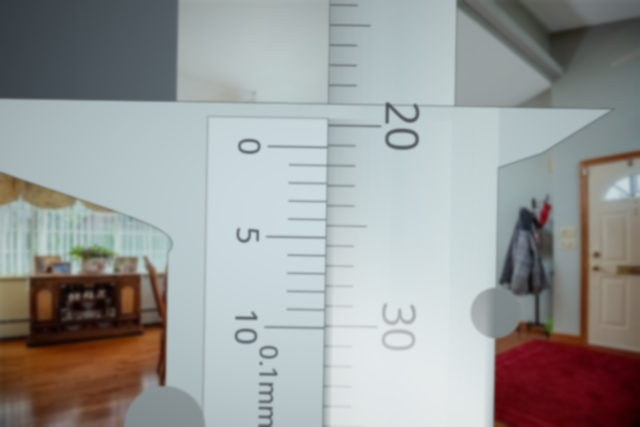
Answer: {"value": 21.1, "unit": "mm"}
